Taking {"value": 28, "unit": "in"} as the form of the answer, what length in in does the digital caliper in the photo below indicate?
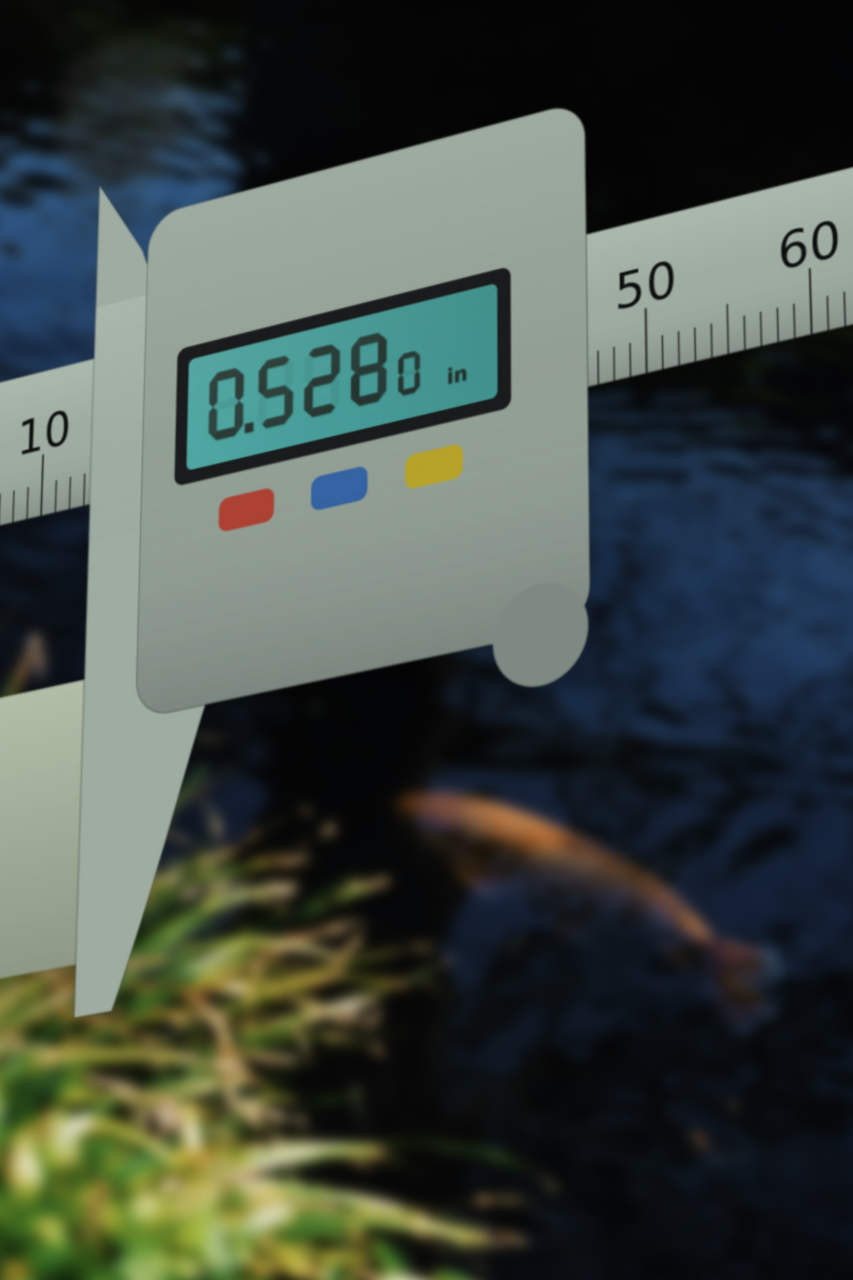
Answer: {"value": 0.5280, "unit": "in"}
